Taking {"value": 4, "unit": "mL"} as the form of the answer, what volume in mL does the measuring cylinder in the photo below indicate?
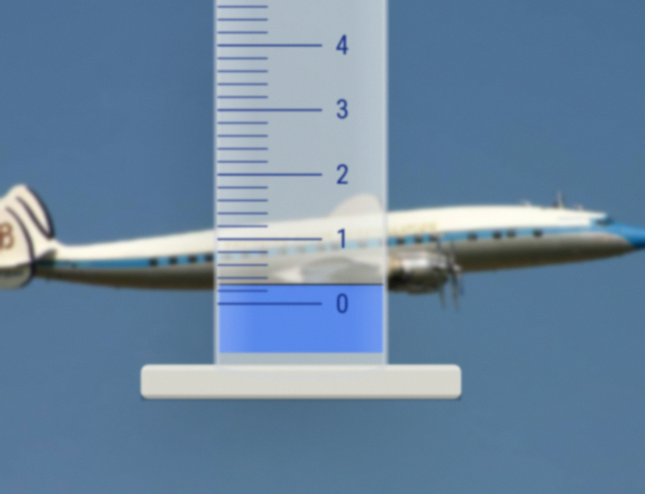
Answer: {"value": 0.3, "unit": "mL"}
